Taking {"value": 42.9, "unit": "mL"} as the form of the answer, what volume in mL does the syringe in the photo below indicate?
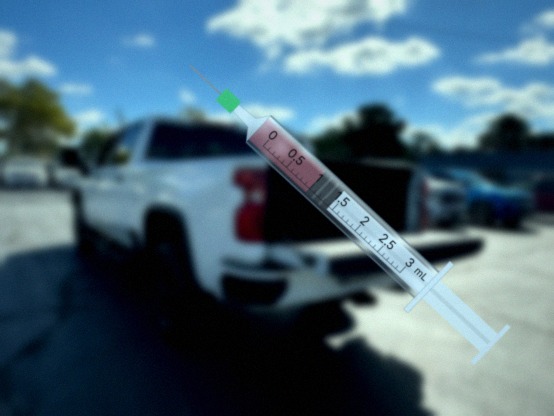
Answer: {"value": 1, "unit": "mL"}
